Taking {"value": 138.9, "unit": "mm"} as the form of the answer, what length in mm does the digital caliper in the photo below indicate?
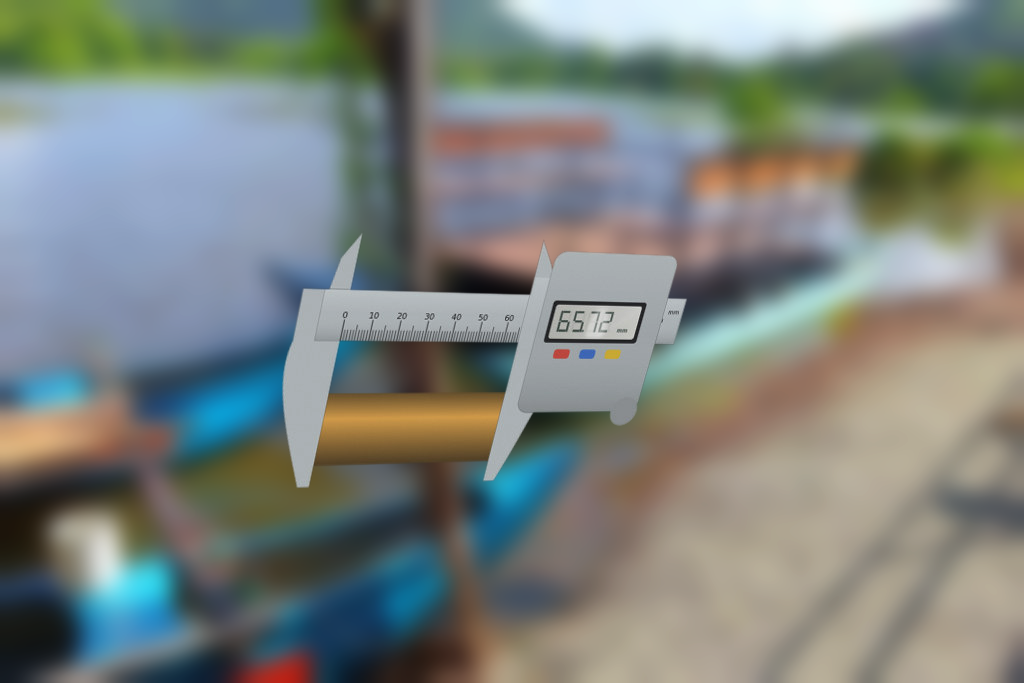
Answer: {"value": 65.72, "unit": "mm"}
